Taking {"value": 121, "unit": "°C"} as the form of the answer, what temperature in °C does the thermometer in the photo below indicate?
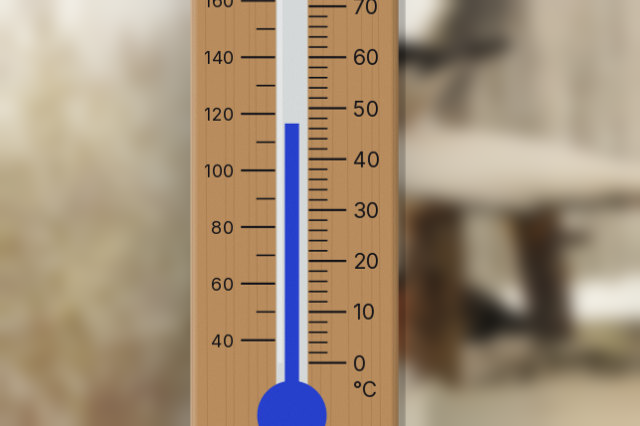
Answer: {"value": 47, "unit": "°C"}
